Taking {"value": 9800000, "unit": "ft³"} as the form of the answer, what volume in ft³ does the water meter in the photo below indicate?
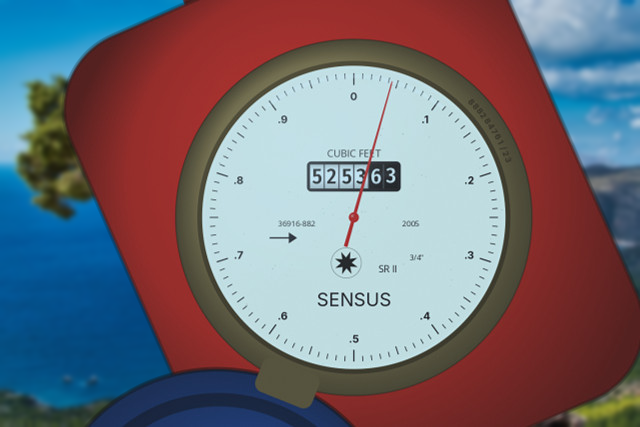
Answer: {"value": 525363.04, "unit": "ft³"}
